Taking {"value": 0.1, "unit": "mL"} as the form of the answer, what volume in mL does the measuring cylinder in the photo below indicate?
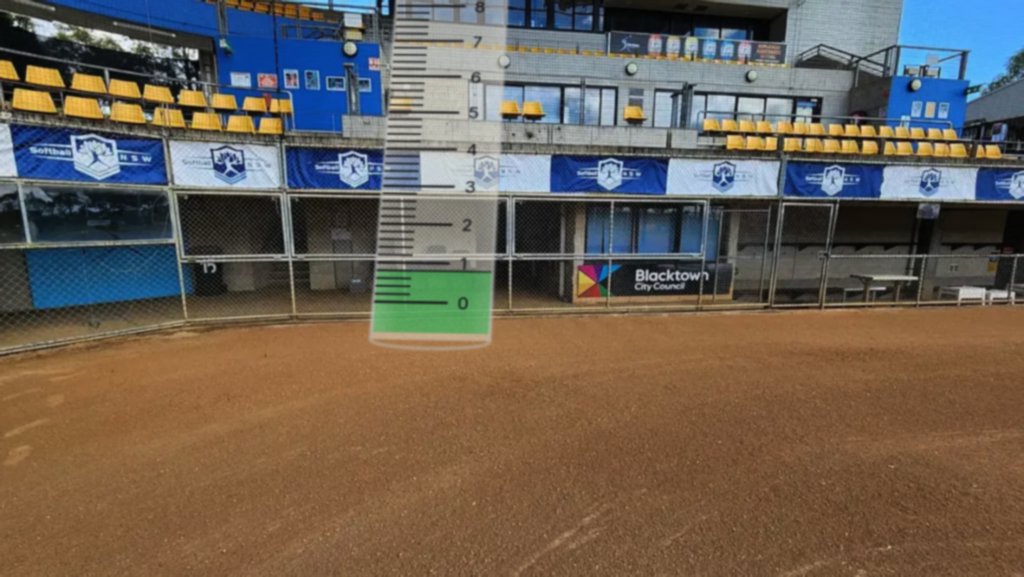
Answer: {"value": 0.8, "unit": "mL"}
